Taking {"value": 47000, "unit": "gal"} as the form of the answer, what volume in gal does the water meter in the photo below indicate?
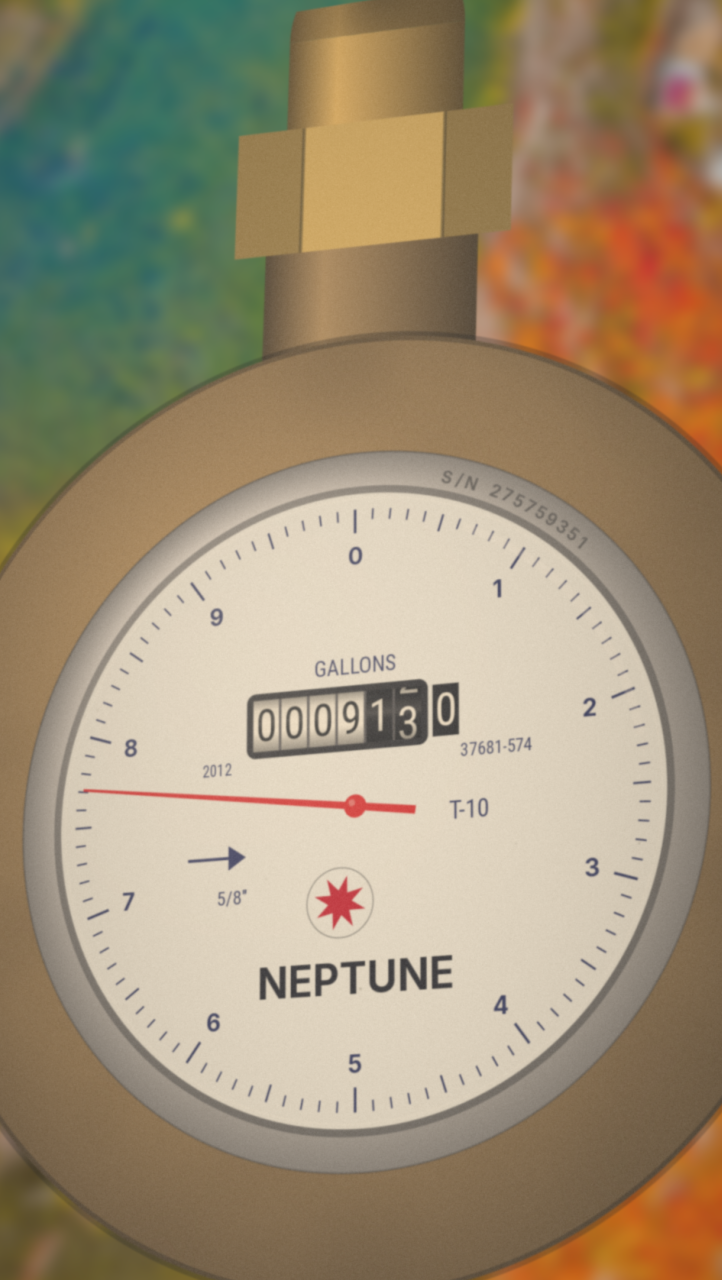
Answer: {"value": 9127.7, "unit": "gal"}
